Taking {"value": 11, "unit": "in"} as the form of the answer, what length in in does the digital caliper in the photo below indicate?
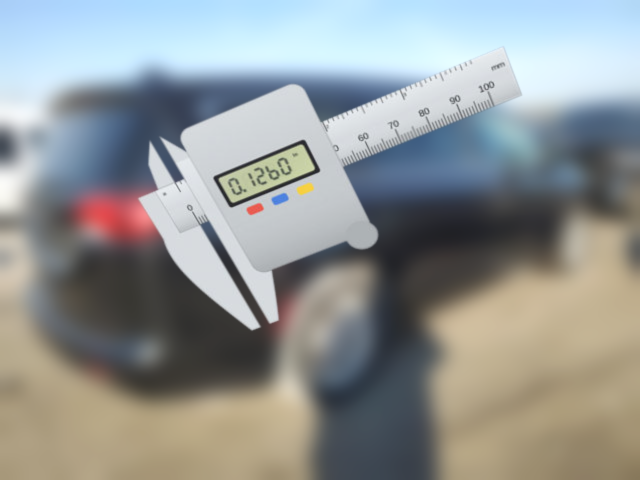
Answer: {"value": 0.1260, "unit": "in"}
